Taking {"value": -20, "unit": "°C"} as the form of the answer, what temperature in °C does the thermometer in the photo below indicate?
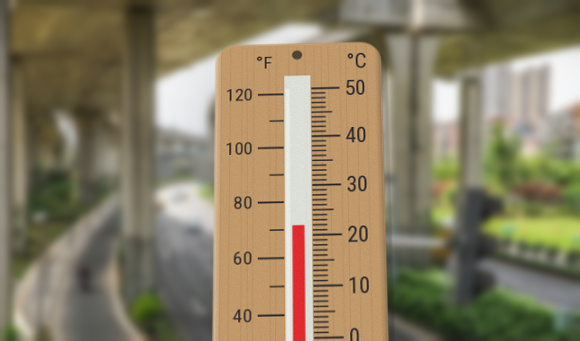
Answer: {"value": 22, "unit": "°C"}
